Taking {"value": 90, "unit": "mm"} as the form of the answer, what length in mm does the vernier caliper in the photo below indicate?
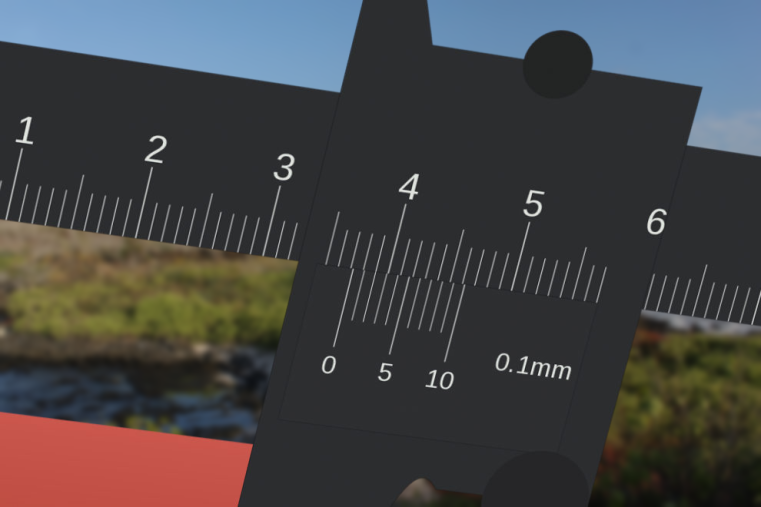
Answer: {"value": 37.2, "unit": "mm"}
